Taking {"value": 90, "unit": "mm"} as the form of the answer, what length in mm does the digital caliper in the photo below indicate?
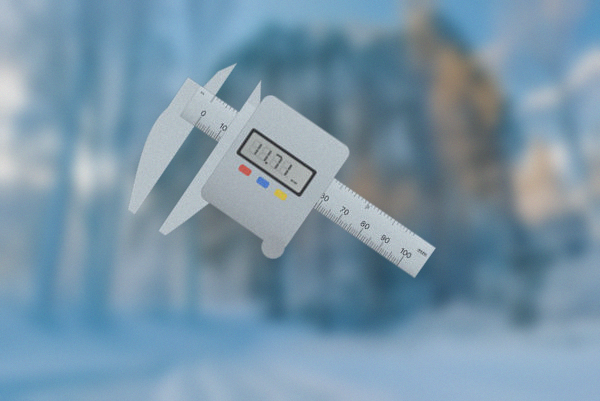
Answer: {"value": 11.71, "unit": "mm"}
